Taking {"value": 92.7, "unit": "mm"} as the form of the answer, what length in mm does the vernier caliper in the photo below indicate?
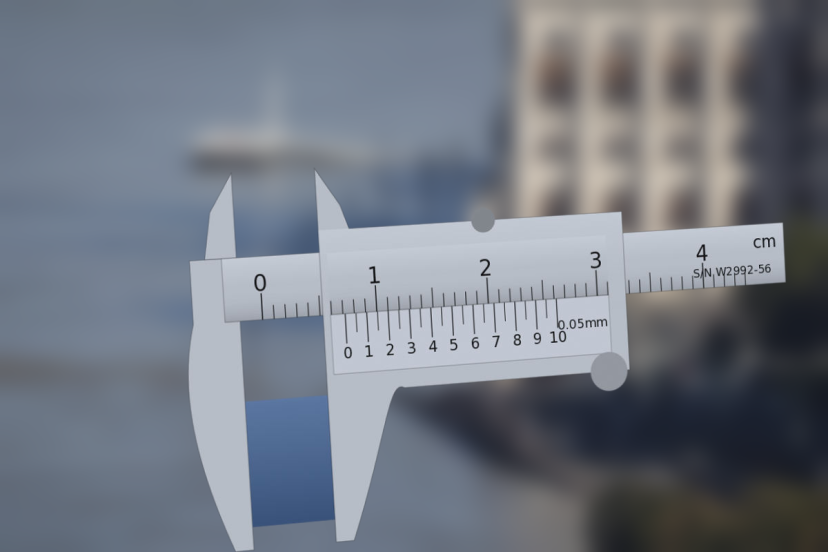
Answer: {"value": 7.2, "unit": "mm"}
